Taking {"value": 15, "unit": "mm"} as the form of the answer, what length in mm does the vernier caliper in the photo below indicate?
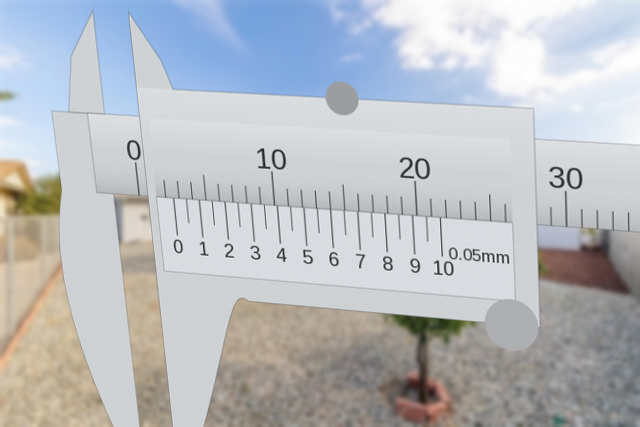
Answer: {"value": 2.6, "unit": "mm"}
